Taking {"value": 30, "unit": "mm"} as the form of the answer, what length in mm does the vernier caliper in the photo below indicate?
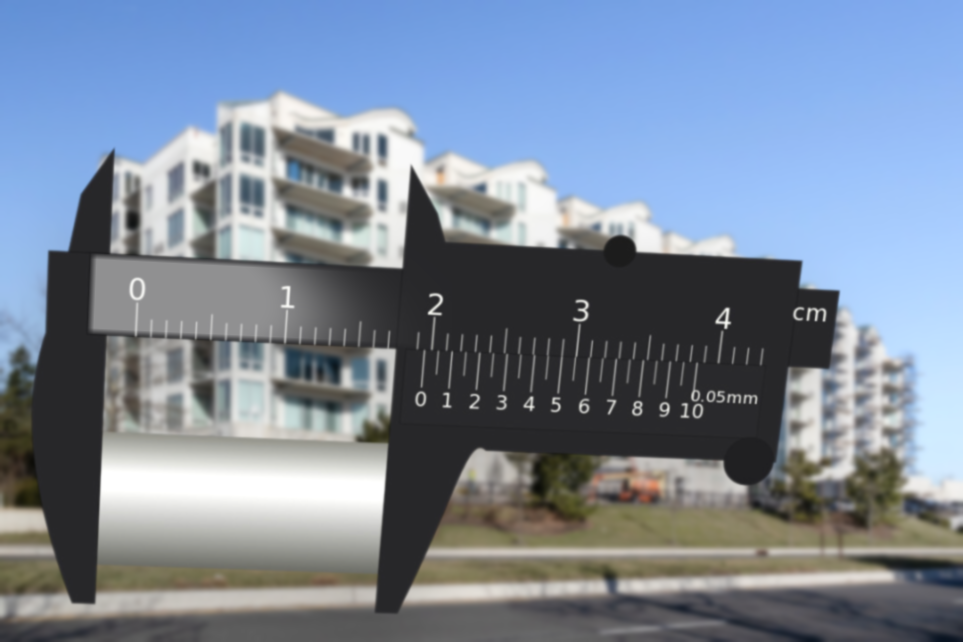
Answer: {"value": 19.5, "unit": "mm"}
